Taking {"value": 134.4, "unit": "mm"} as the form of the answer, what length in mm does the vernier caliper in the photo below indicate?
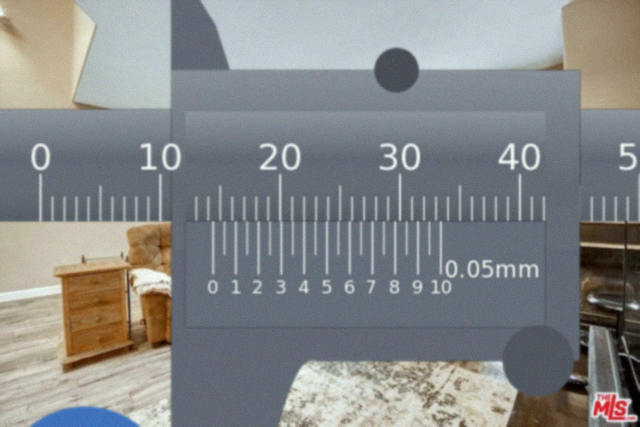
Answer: {"value": 14.4, "unit": "mm"}
